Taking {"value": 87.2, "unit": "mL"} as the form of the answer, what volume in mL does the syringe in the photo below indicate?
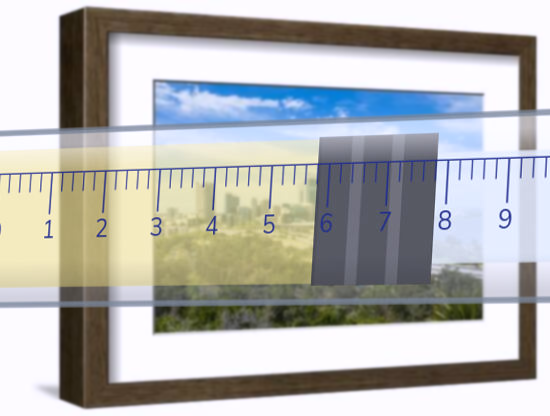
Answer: {"value": 5.8, "unit": "mL"}
